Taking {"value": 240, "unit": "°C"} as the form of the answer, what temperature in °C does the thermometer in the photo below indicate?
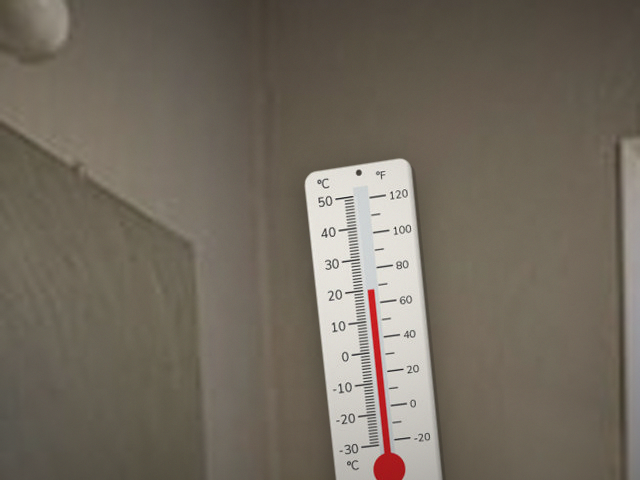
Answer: {"value": 20, "unit": "°C"}
